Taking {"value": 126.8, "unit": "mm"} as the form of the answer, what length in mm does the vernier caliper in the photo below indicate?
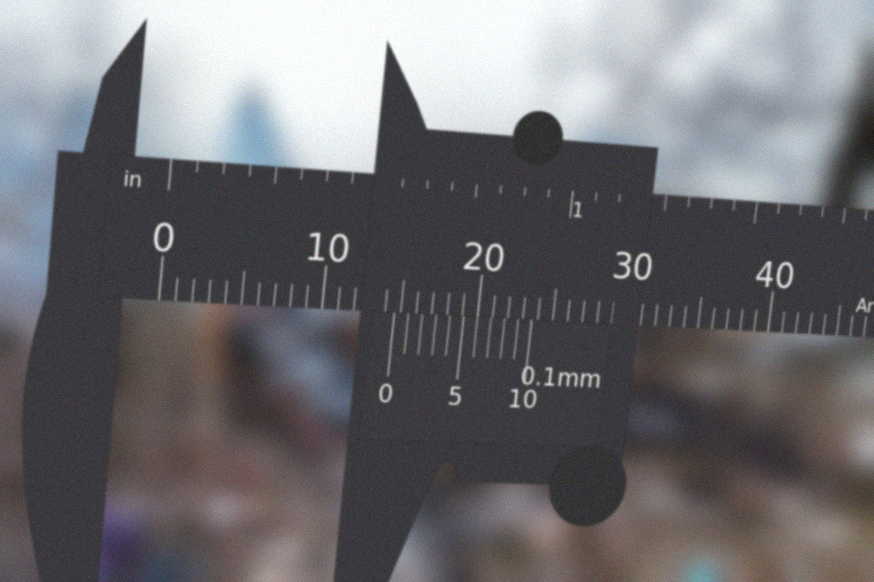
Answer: {"value": 14.6, "unit": "mm"}
